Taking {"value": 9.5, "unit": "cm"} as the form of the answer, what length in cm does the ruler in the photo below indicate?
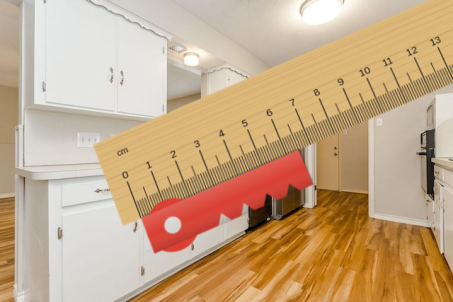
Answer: {"value": 6.5, "unit": "cm"}
